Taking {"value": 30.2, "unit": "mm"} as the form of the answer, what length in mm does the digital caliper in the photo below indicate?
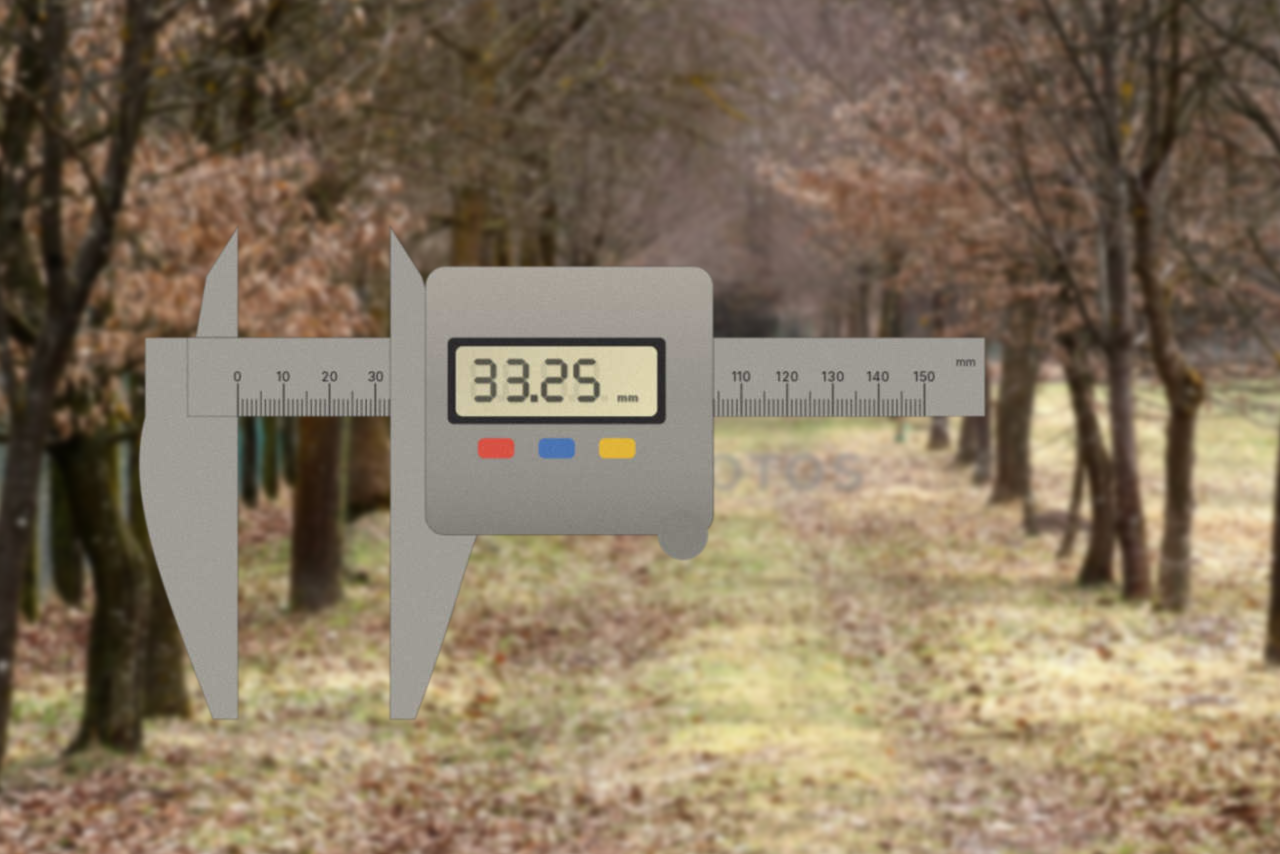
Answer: {"value": 33.25, "unit": "mm"}
